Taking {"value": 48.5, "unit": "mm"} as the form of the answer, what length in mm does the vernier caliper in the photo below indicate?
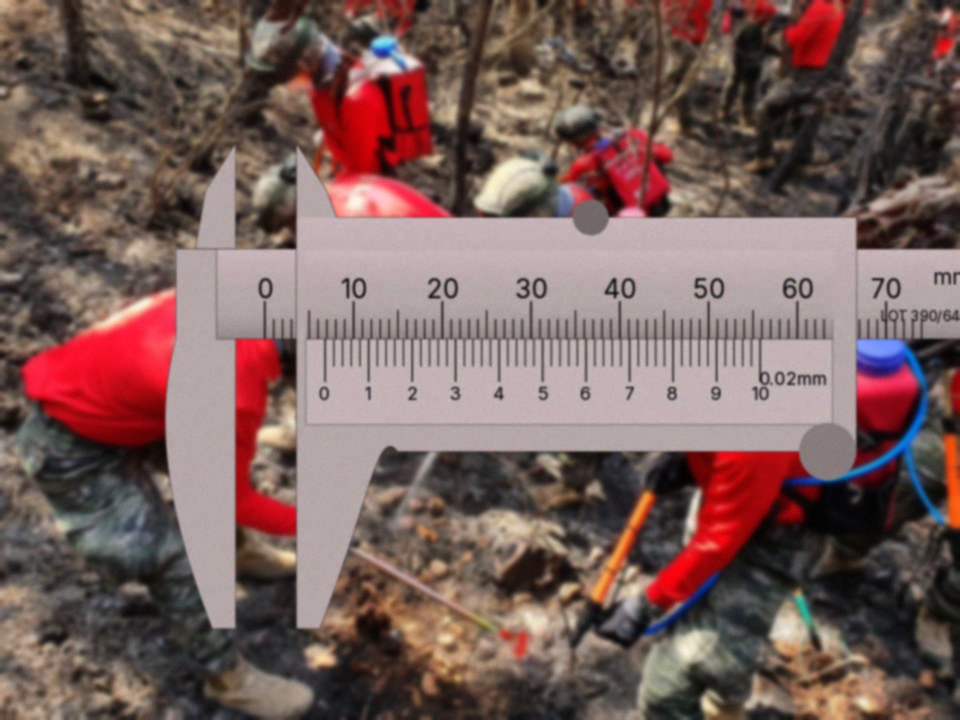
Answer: {"value": 6.8, "unit": "mm"}
